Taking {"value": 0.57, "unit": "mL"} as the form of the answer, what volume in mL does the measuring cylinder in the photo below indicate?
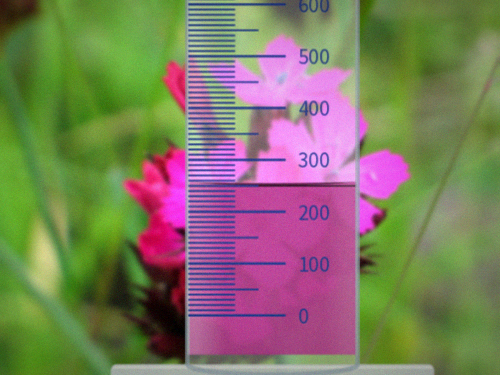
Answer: {"value": 250, "unit": "mL"}
